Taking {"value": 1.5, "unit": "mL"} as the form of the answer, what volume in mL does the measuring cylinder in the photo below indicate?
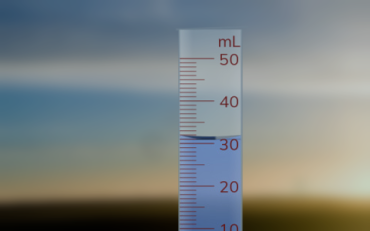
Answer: {"value": 31, "unit": "mL"}
